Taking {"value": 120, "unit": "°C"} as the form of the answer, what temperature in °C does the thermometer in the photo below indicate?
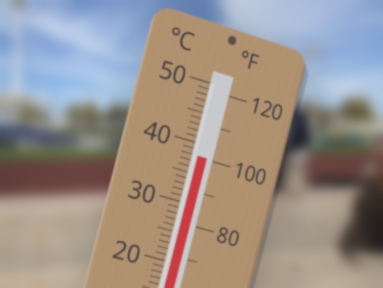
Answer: {"value": 38, "unit": "°C"}
